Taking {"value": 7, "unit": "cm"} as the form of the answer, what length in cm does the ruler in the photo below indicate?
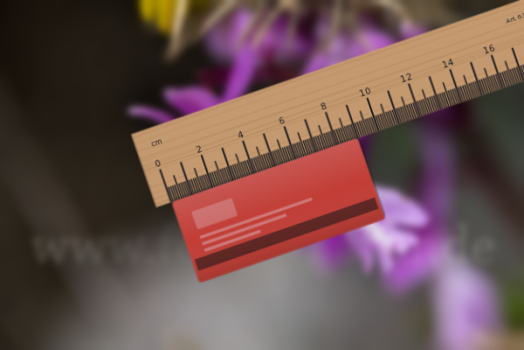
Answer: {"value": 9, "unit": "cm"}
